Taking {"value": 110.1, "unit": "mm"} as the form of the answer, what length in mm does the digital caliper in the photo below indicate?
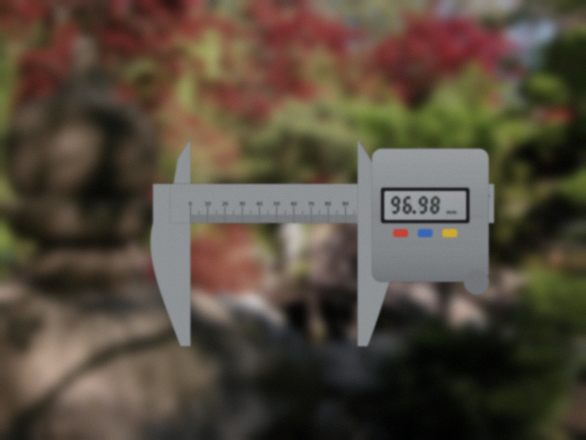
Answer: {"value": 96.98, "unit": "mm"}
